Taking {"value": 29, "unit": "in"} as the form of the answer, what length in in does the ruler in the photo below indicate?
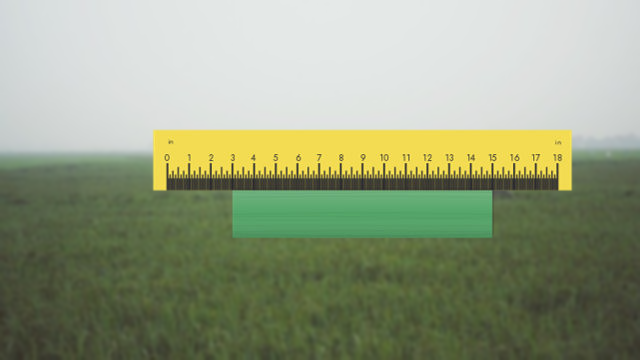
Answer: {"value": 12, "unit": "in"}
